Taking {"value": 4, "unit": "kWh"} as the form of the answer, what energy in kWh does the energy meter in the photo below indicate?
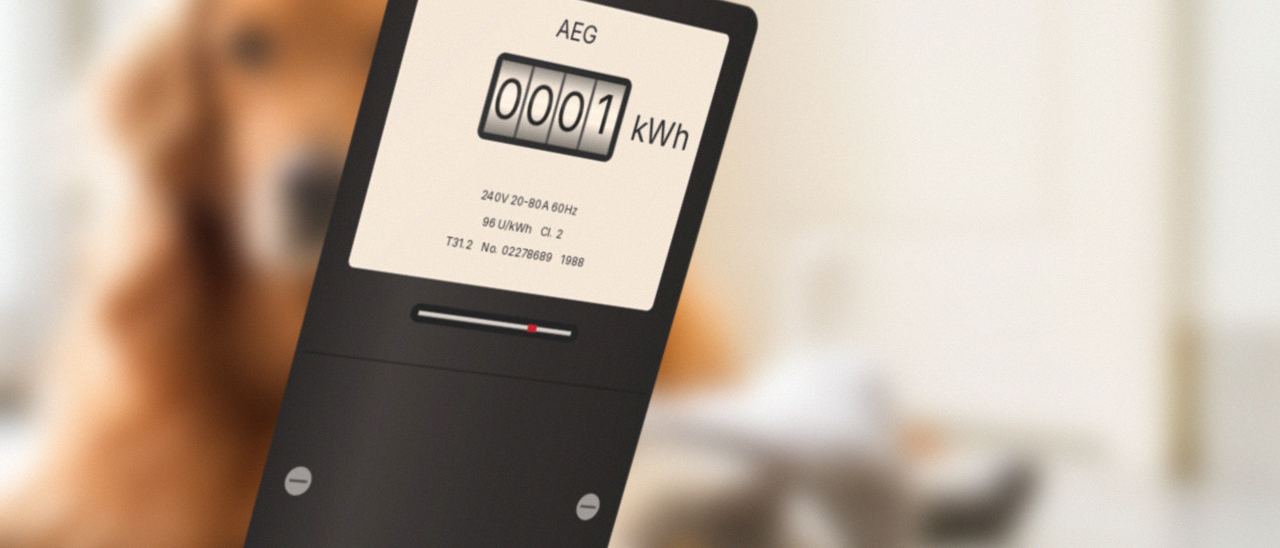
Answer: {"value": 1, "unit": "kWh"}
